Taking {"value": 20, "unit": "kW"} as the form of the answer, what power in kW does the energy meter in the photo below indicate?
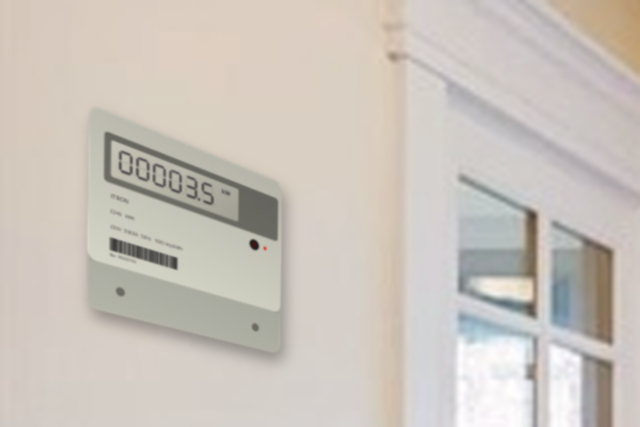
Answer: {"value": 3.5, "unit": "kW"}
